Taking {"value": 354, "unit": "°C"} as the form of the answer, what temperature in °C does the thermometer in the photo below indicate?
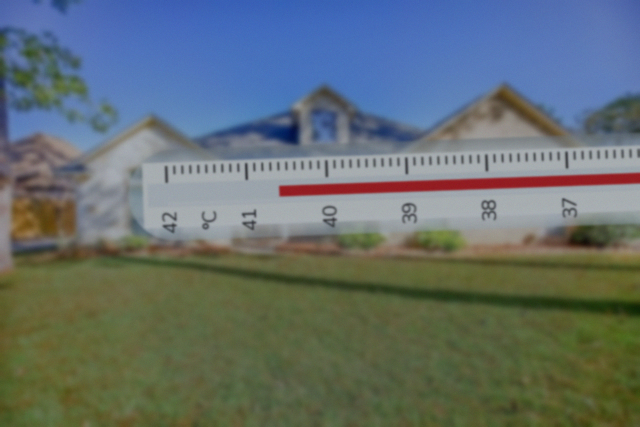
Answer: {"value": 40.6, "unit": "°C"}
